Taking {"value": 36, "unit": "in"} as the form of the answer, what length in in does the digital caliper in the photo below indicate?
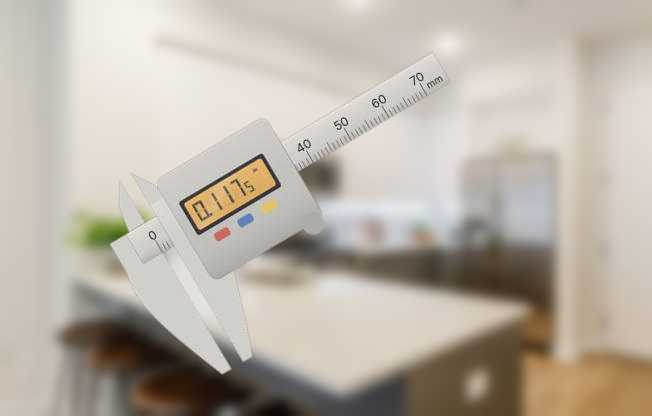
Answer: {"value": 0.1175, "unit": "in"}
